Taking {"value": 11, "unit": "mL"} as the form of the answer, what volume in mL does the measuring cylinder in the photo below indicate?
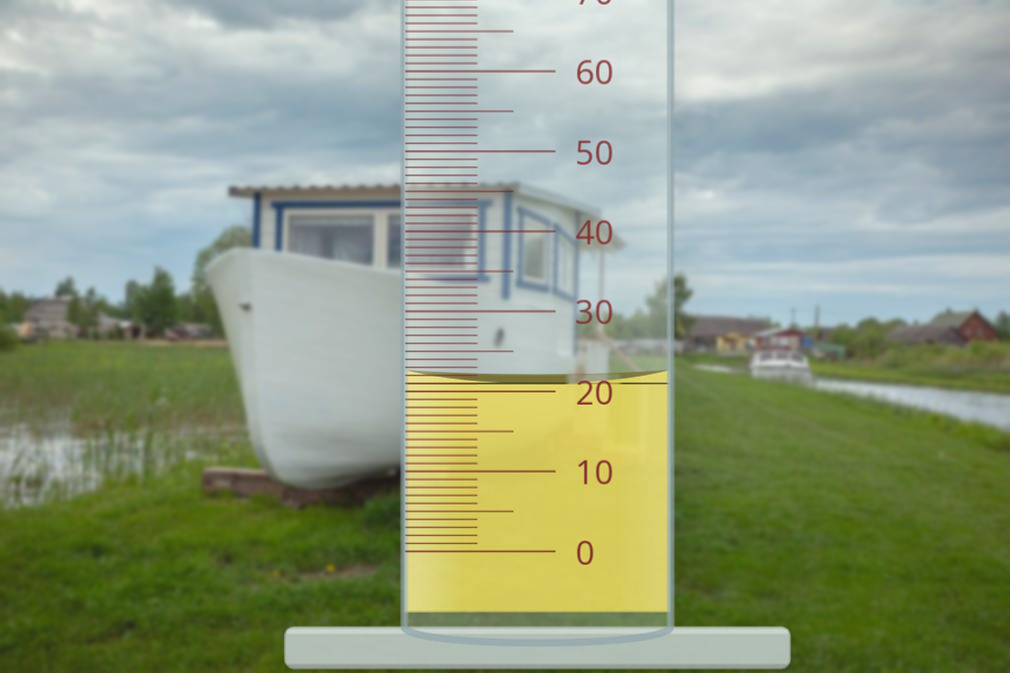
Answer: {"value": 21, "unit": "mL"}
